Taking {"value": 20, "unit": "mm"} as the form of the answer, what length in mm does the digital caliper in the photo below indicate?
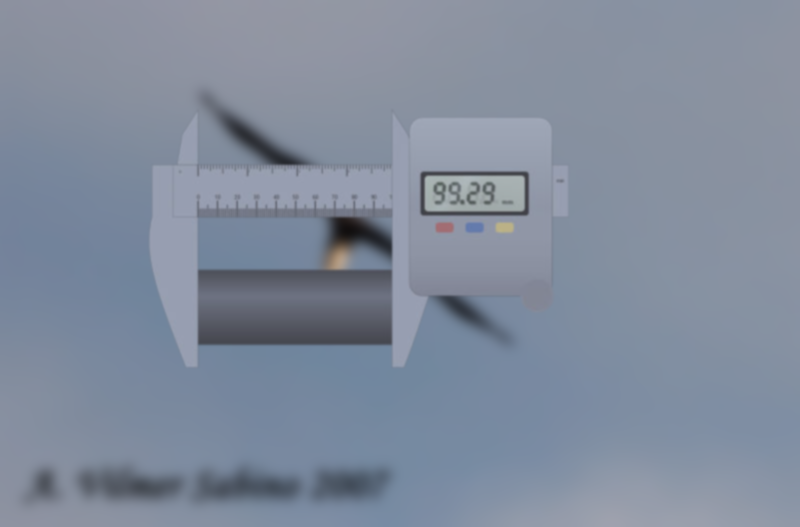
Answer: {"value": 99.29, "unit": "mm"}
